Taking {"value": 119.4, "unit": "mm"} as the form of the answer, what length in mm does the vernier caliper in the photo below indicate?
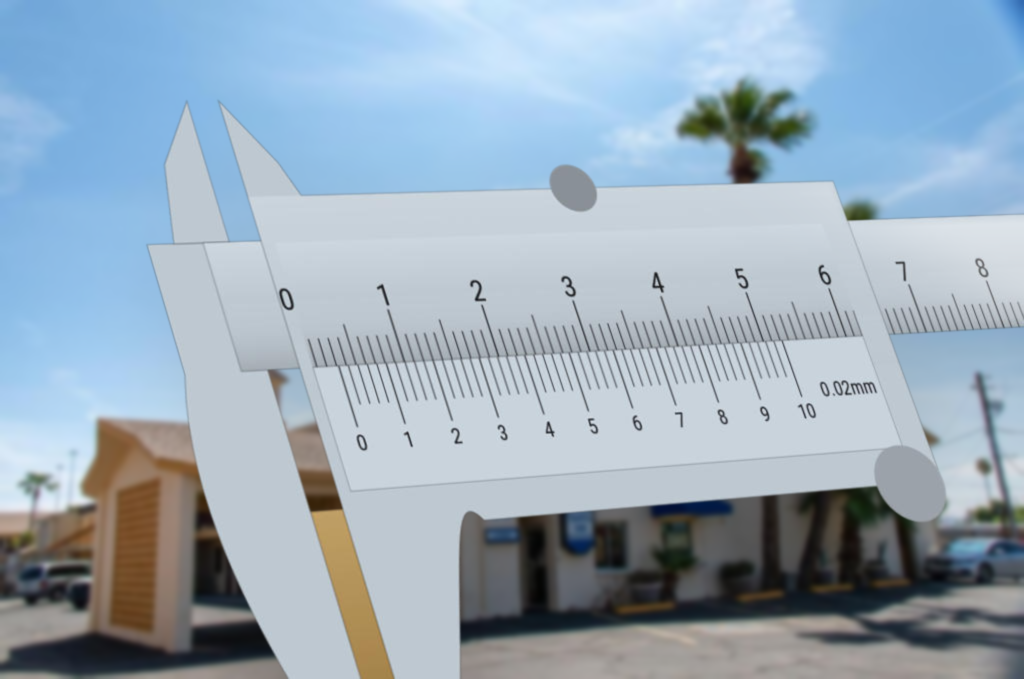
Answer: {"value": 3.2, "unit": "mm"}
